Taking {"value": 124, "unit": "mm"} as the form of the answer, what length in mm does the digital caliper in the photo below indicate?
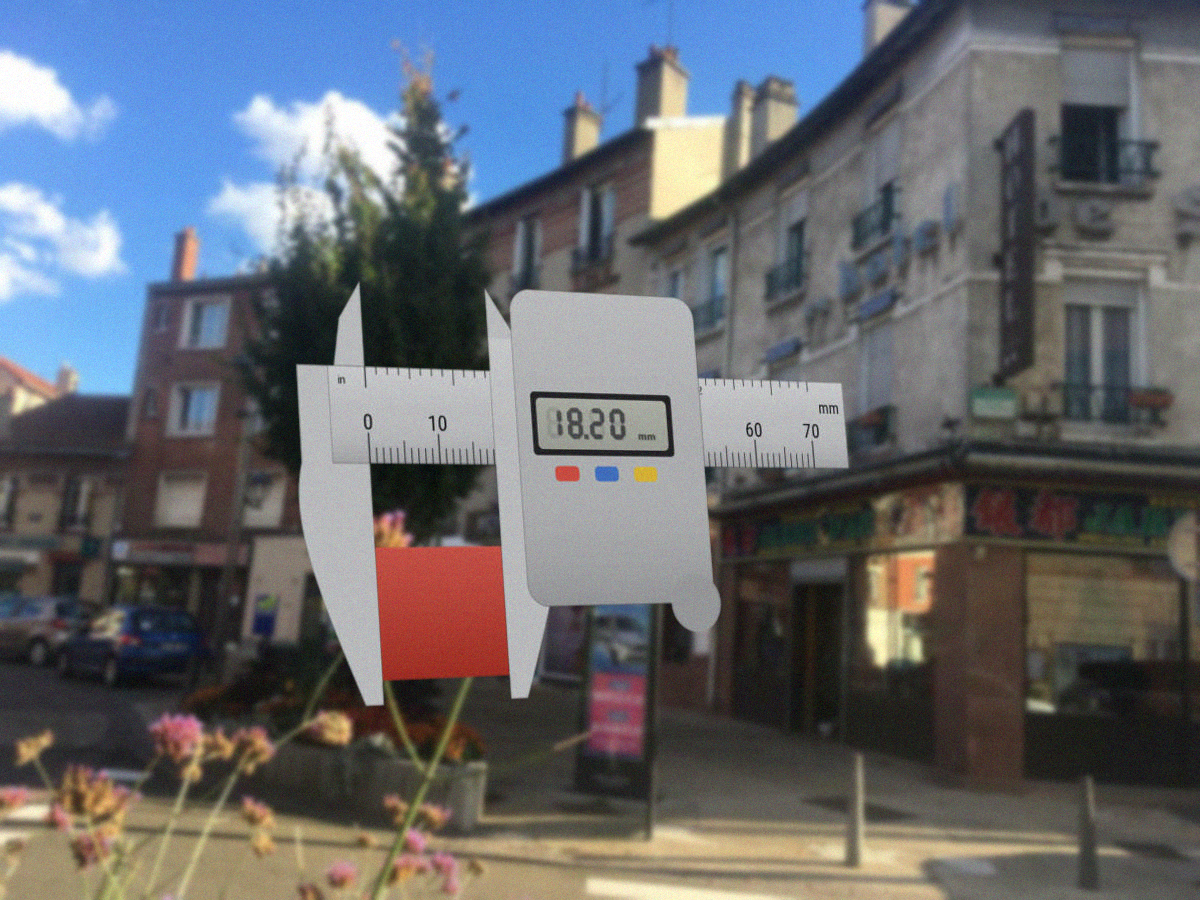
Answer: {"value": 18.20, "unit": "mm"}
